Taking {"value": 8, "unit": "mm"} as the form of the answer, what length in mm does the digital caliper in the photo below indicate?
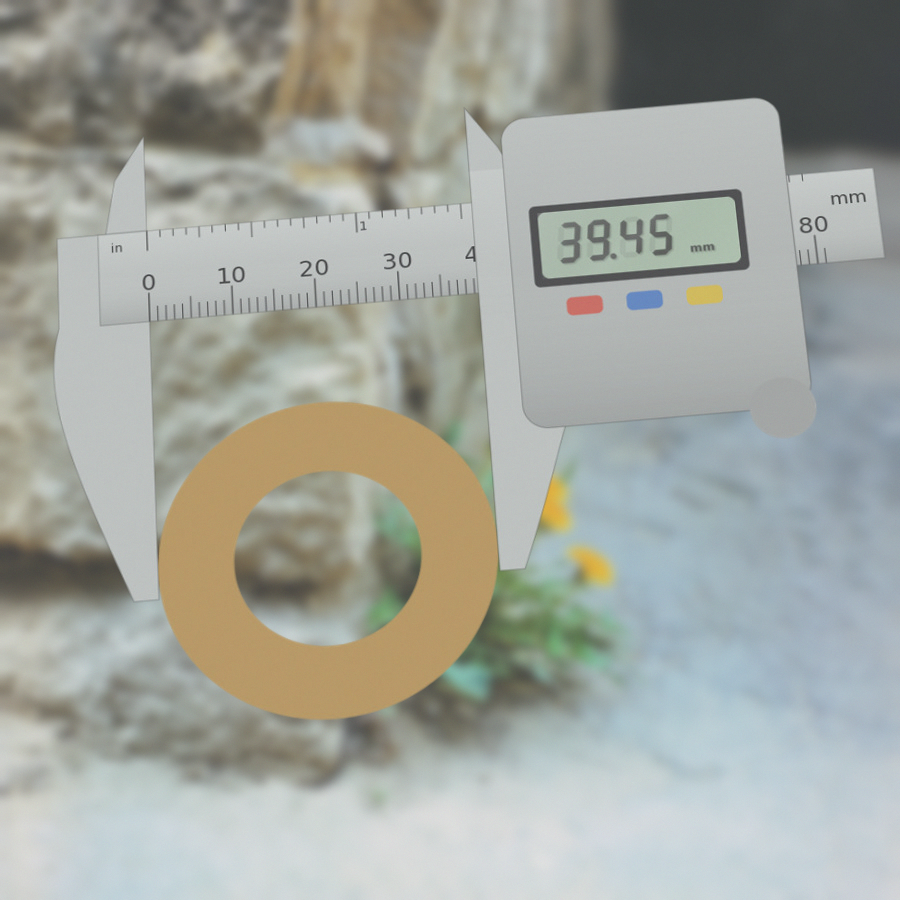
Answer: {"value": 39.45, "unit": "mm"}
